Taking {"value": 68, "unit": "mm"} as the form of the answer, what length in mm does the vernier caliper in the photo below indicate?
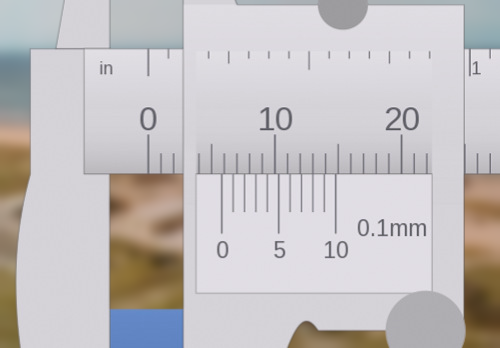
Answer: {"value": 5.8, "unit": "mm"}
